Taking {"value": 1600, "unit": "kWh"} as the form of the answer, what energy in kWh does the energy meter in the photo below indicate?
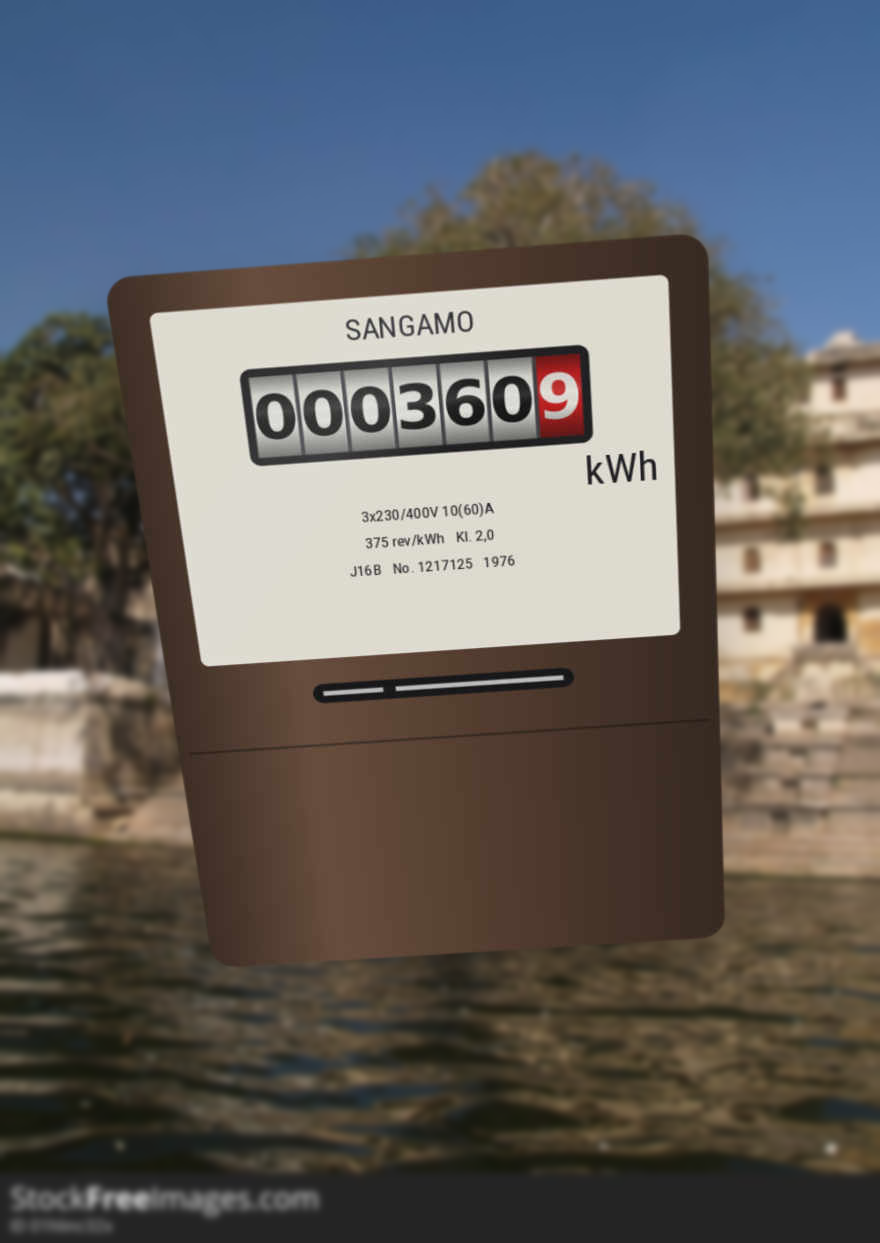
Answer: {"value": 360.9, "unit": "kWh"}
